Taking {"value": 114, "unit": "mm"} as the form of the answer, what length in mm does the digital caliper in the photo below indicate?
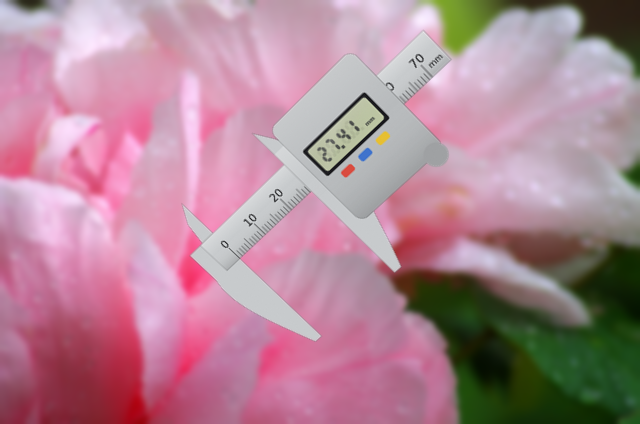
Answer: {"value": 27.41, "unit": "mm"}
